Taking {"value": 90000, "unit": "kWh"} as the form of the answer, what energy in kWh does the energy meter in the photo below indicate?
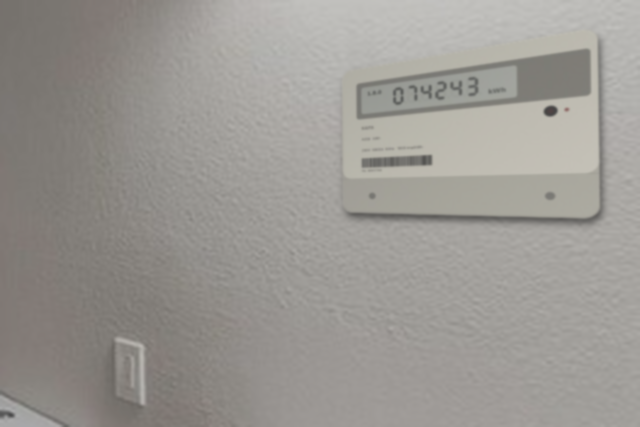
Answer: {"value": 74243, "unit": "kWh"}
